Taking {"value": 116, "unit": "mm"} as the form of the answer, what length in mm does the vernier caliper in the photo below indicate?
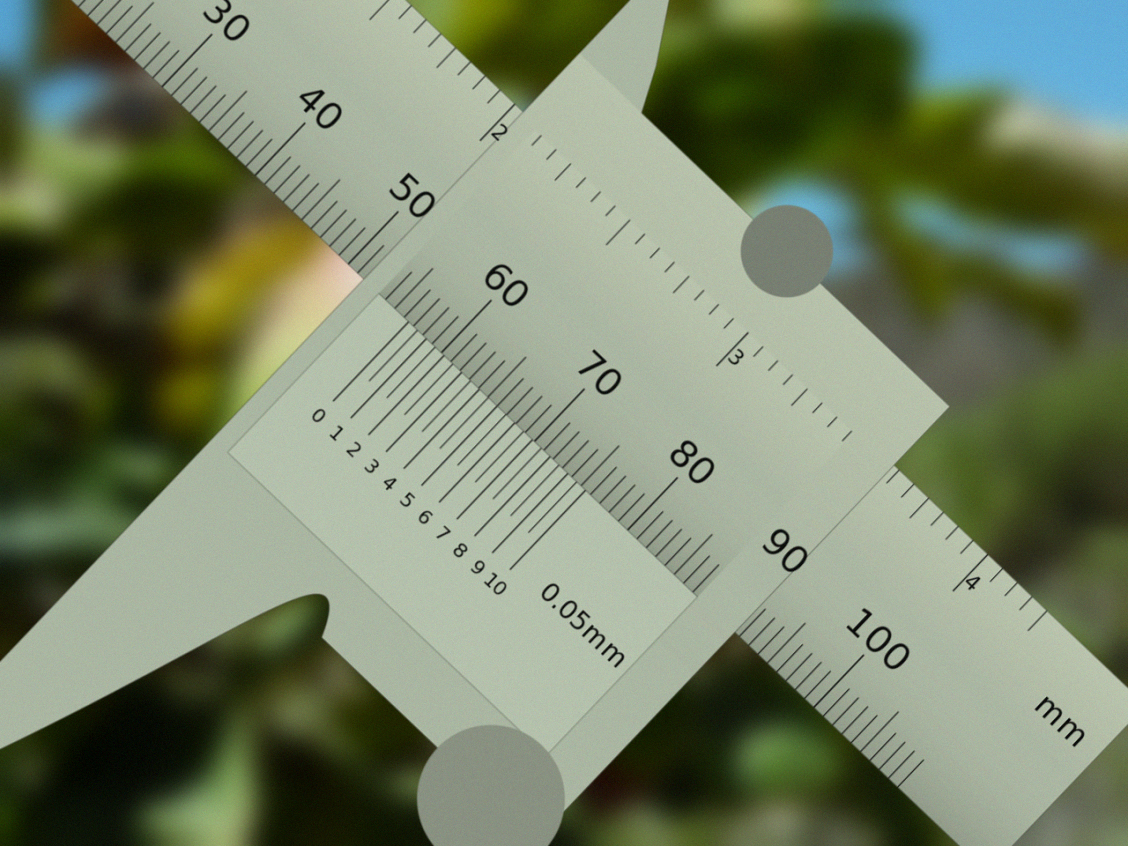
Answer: {"value": 56.5, "unit": "mm"}
